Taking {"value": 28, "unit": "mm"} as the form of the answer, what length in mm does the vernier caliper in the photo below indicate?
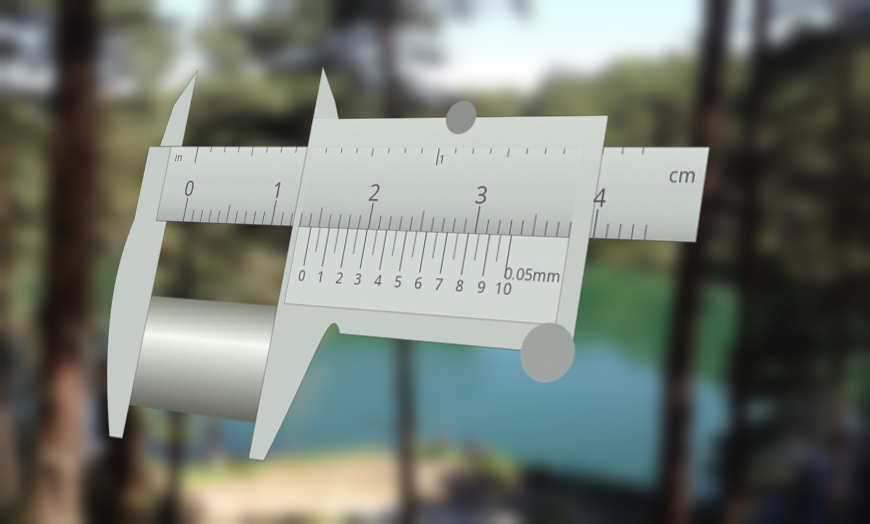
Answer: {"value": 14.2, "unit": "mm"}
